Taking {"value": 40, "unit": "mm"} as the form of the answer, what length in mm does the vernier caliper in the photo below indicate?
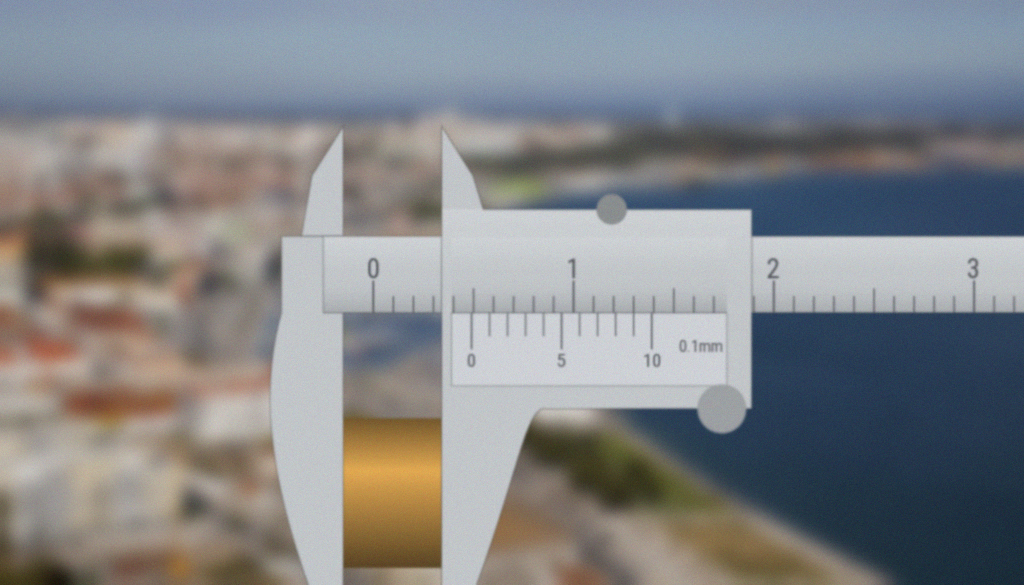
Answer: {"value": 4.9, "unit": "mm"}
